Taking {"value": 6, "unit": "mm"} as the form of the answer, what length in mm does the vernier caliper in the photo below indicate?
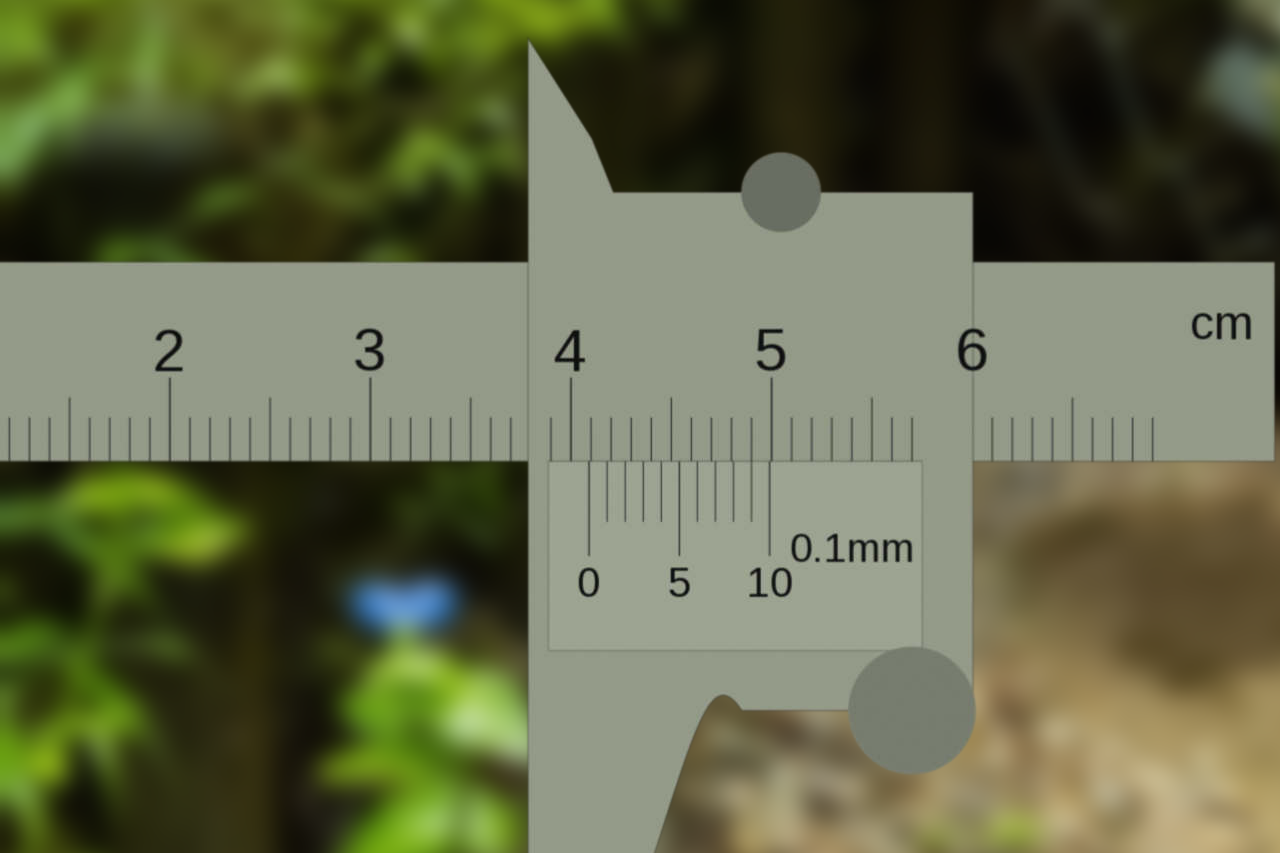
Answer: {"value": 40.9, "unit": "mm"}
